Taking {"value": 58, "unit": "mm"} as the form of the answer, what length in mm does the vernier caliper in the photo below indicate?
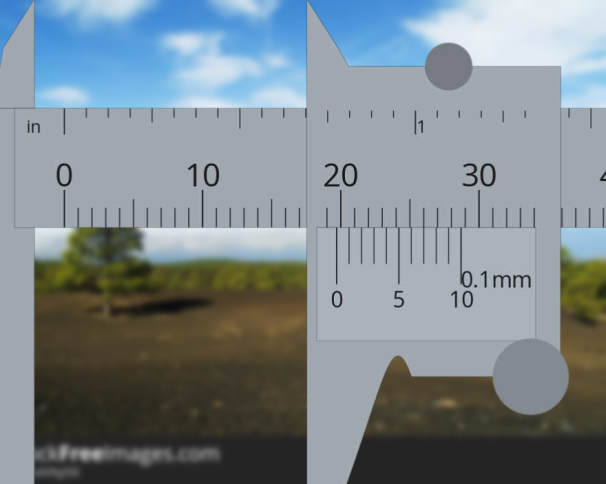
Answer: {"value": 19.7, "unit": "mm"}
